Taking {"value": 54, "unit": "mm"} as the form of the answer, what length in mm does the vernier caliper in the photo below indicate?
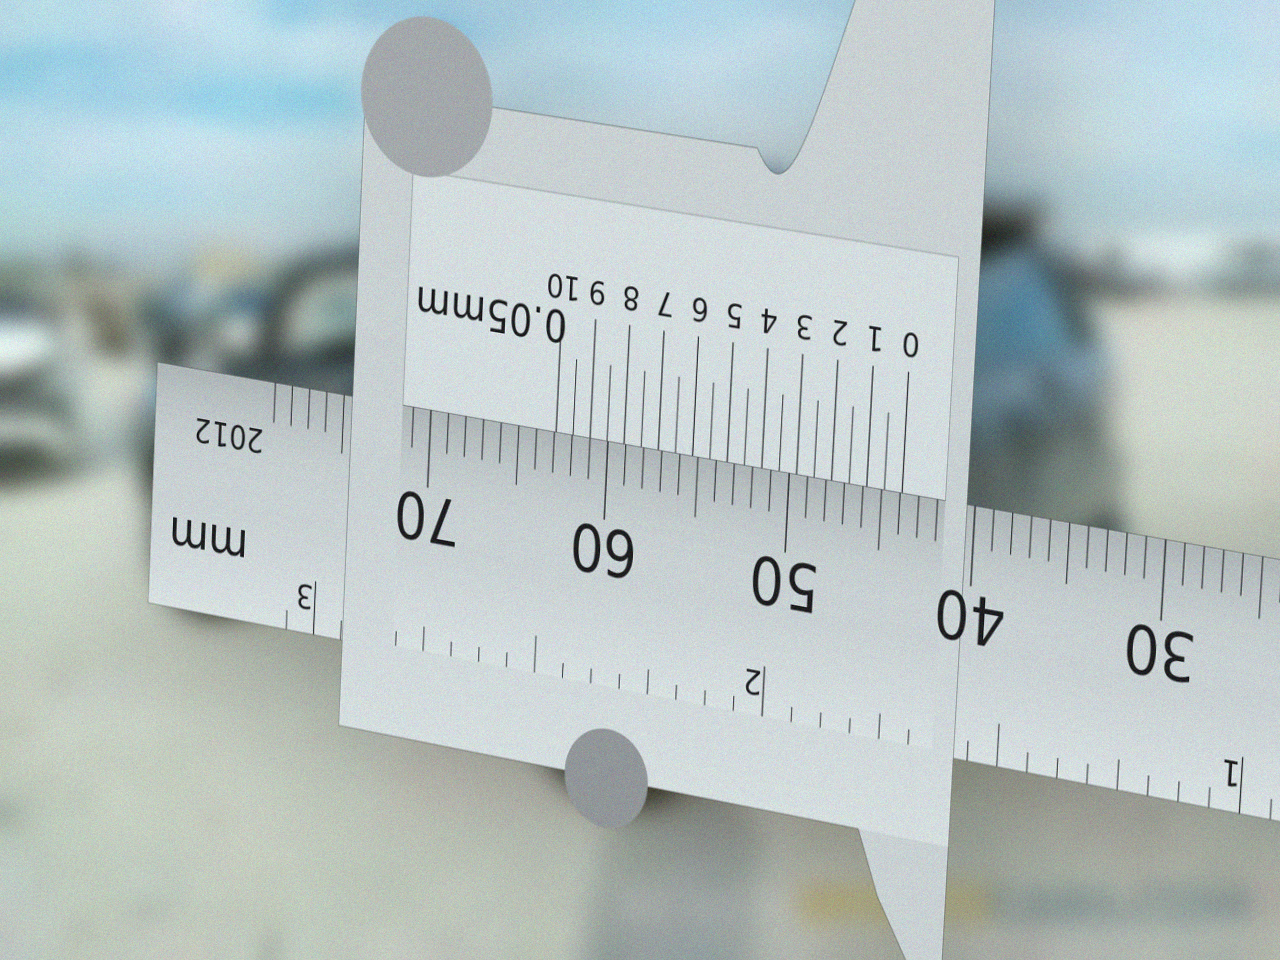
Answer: {"value": 43.9, "unit": "mm"}
